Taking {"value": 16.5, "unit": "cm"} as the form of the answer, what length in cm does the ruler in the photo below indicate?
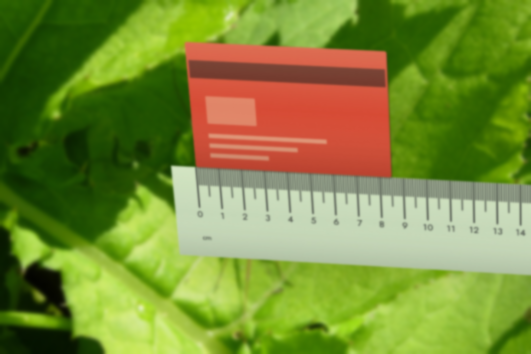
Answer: {"value": 8.5, "unit": "cm"}
